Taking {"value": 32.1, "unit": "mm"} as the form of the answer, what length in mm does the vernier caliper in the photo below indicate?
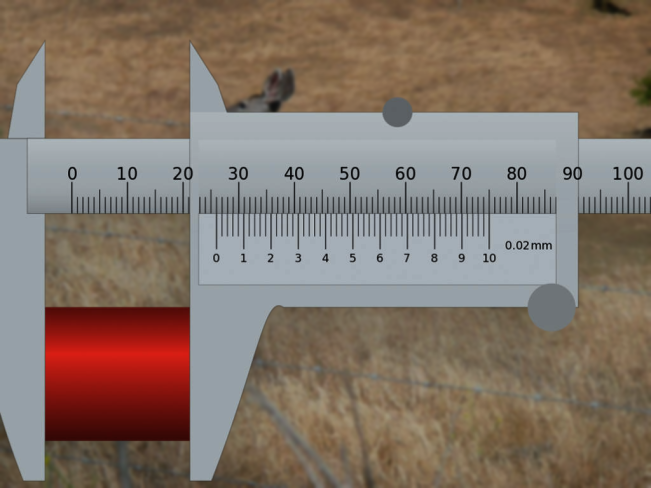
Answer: {"value": 26.0, "unit": "mm"}
